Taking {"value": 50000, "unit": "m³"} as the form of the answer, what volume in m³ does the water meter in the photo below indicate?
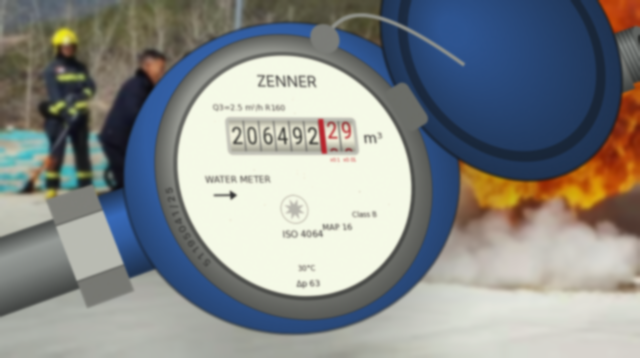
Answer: {"value": 206492.29, "unit": "m³"}
